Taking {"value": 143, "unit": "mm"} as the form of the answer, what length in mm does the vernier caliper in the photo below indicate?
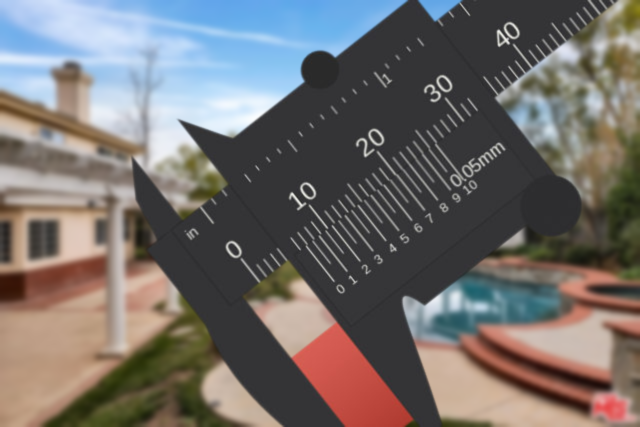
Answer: {"value": 6.8, "unit": "mm"}
